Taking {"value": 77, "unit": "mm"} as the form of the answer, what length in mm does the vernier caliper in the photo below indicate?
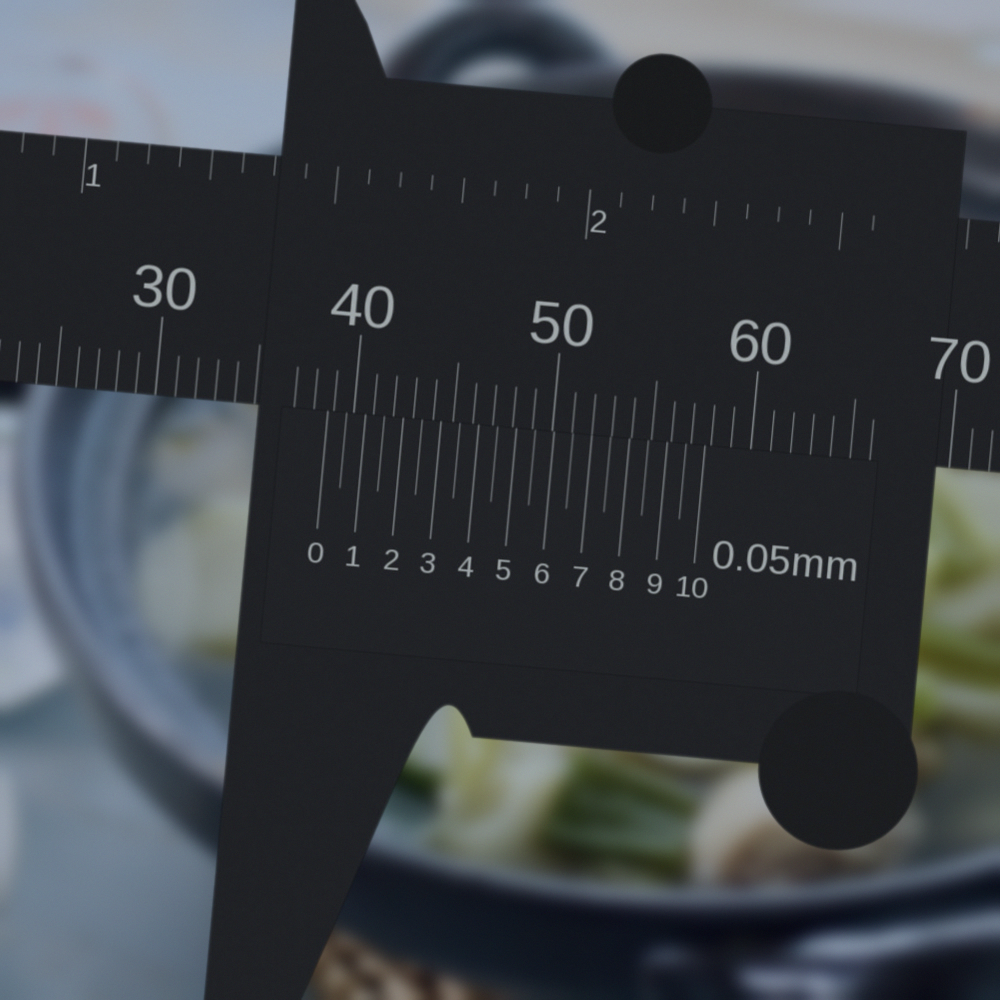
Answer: {"value": 38.7, "unit": "mm"}
